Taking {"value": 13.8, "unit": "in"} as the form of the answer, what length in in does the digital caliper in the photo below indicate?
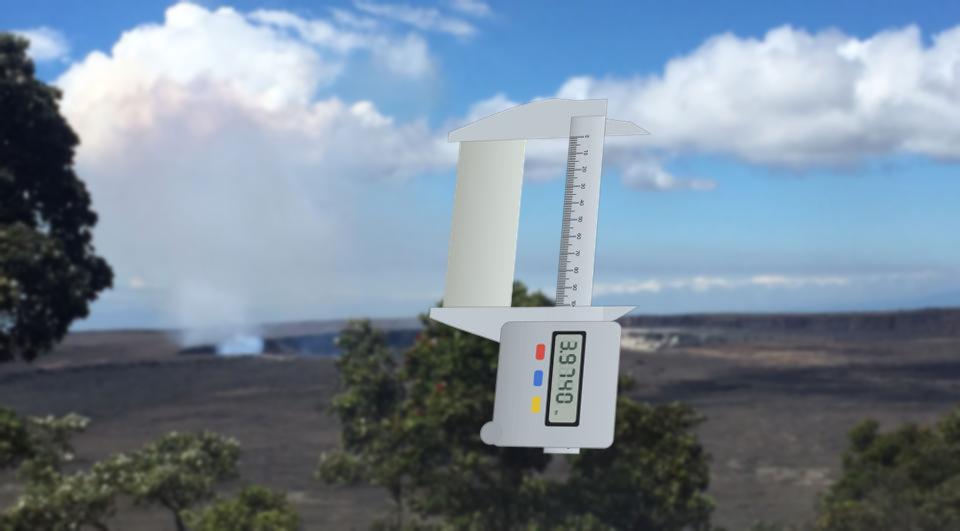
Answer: {"value": 3.9740, "unit": "in"}
